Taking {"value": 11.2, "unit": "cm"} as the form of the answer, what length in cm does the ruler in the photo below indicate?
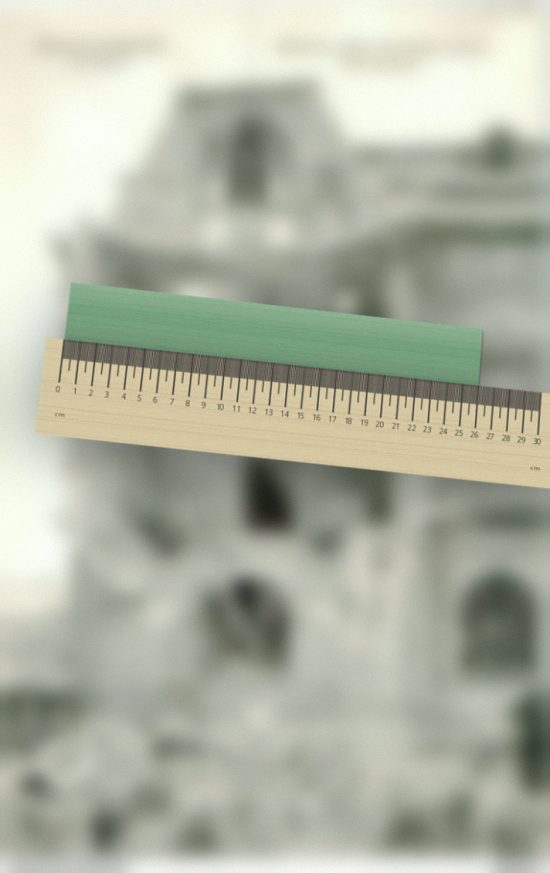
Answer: {"value": 26, "unit": "cm"}
